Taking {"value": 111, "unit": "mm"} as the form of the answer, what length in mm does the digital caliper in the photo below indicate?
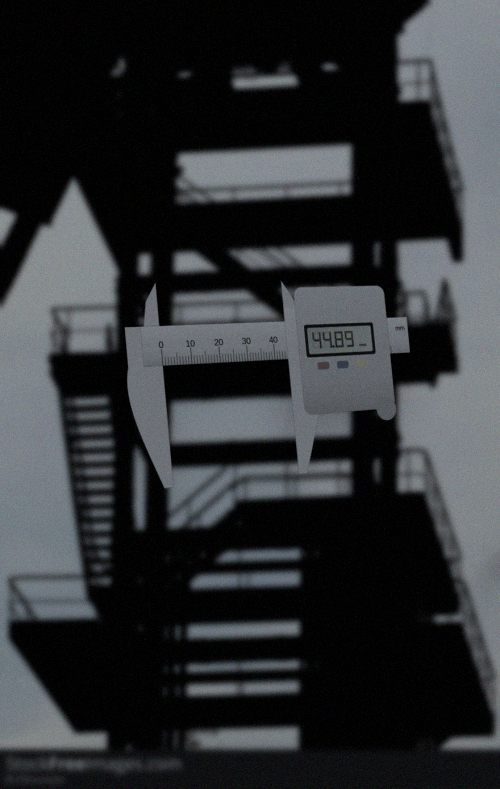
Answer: {"value": 44.89, "unit": "mm"}
